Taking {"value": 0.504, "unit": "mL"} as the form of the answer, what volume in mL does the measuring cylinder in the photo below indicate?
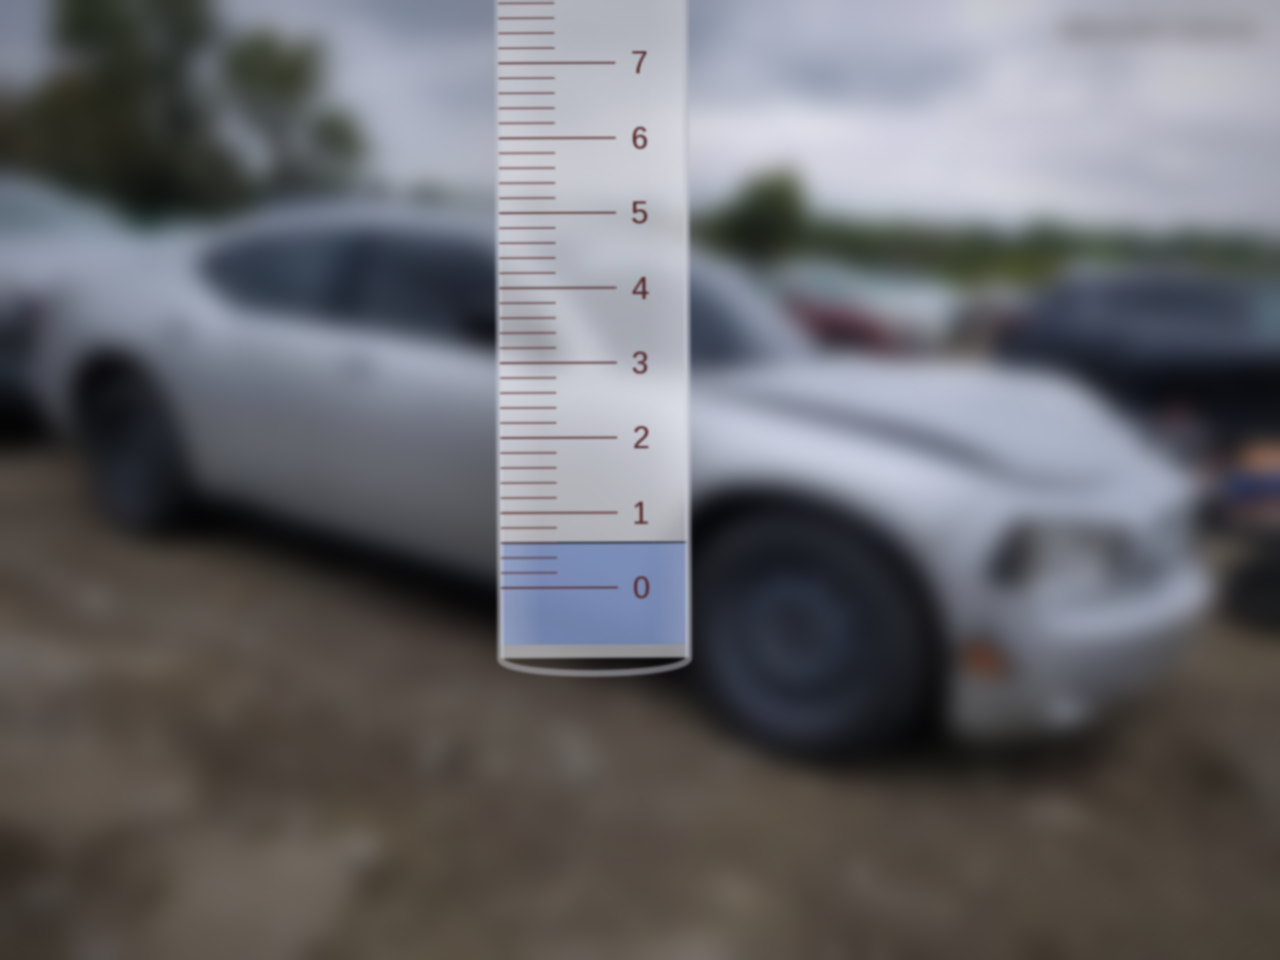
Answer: {"value": 0.6, "unit": "mL"}
